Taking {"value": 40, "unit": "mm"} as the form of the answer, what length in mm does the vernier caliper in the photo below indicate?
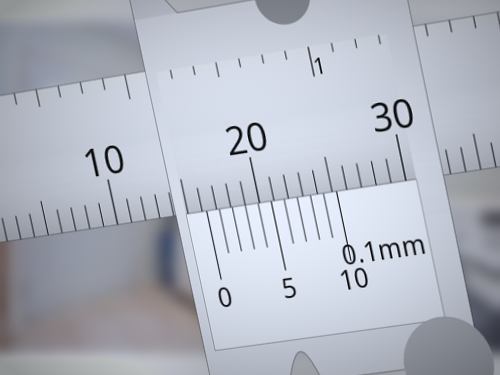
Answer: {"value": 16.3, "unit": "mm"}
